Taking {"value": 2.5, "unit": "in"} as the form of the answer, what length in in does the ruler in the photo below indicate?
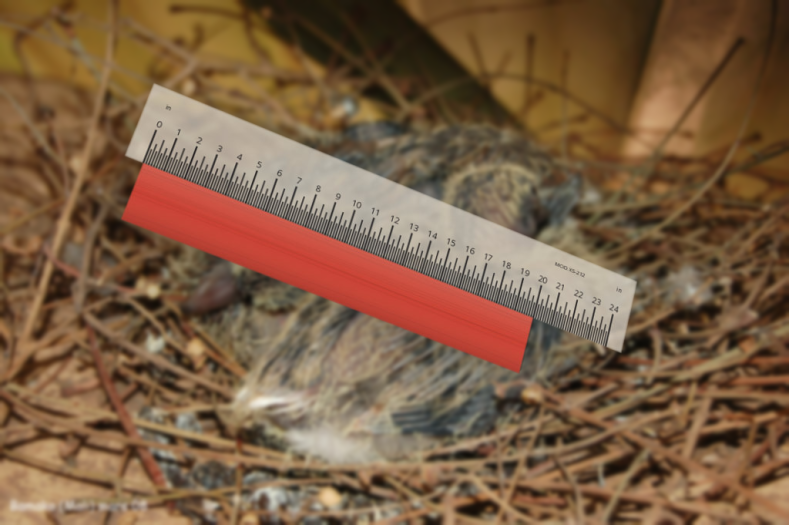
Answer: {"value": 20, "unit": "in"}
